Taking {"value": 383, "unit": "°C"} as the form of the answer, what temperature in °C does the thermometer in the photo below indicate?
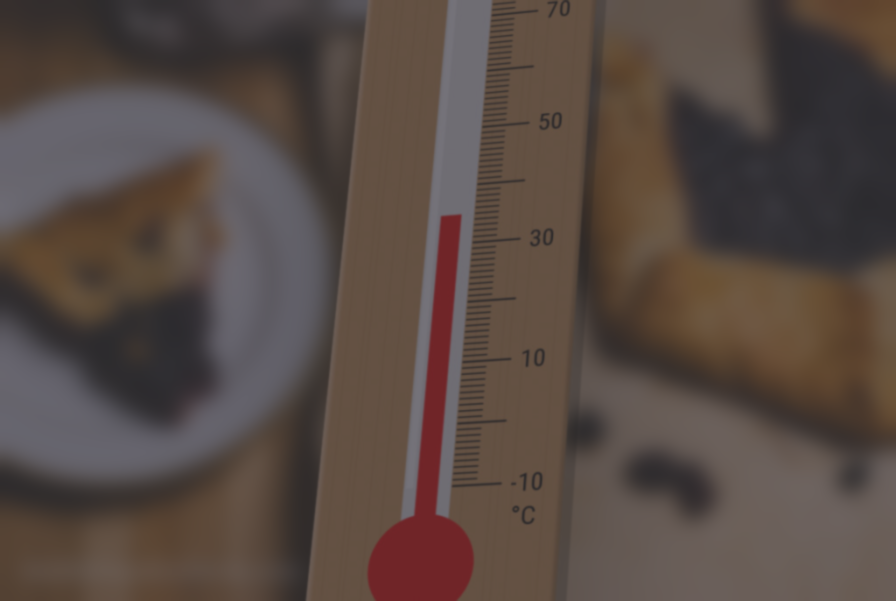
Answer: {"value": 35, "unit": "°C"}
